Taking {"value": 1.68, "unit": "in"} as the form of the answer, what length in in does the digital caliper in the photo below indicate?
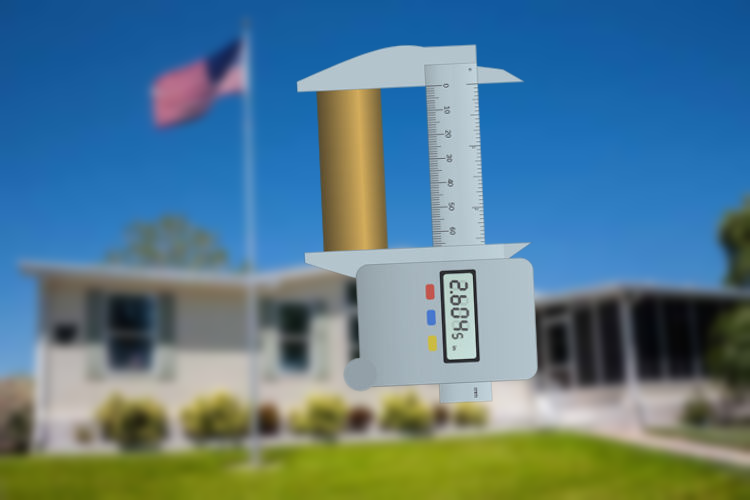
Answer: {"value": 2.6045, "unit": "in"}
